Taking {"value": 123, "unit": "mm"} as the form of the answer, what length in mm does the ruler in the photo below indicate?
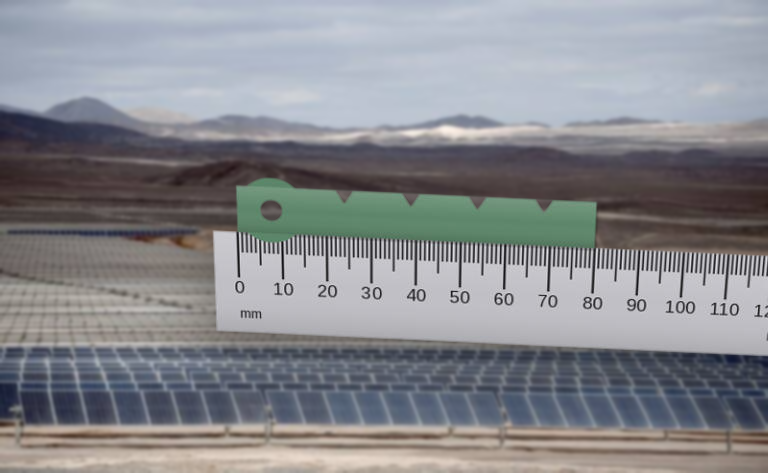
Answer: {"value": 80, "unit": "mm"}
